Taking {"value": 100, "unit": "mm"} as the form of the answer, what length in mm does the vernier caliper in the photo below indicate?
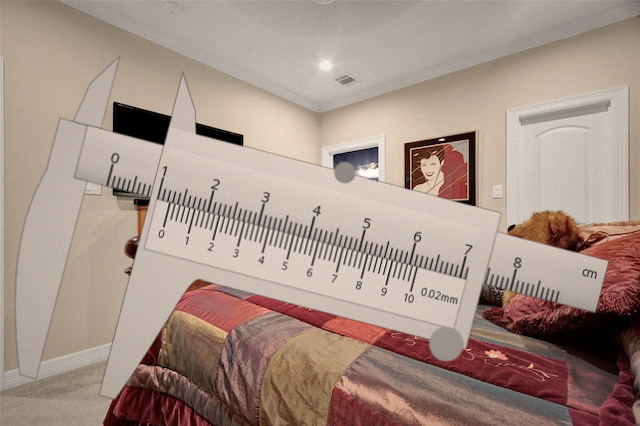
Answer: {"value": 12.5, "unit": "mm"}
